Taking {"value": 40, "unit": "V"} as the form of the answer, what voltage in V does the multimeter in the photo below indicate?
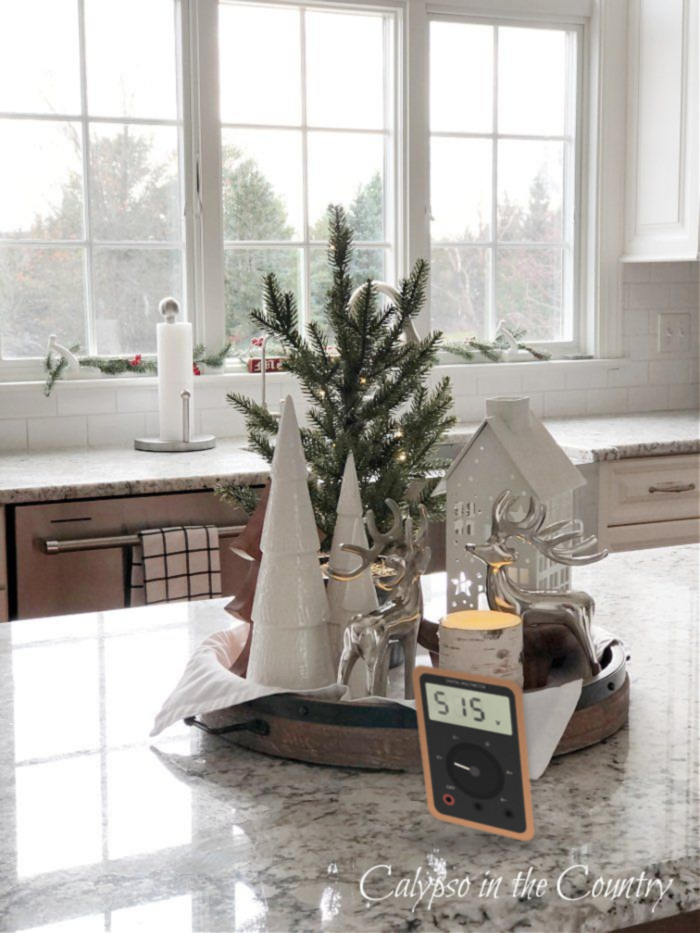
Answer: {"value": 515, "unit": "V"}
